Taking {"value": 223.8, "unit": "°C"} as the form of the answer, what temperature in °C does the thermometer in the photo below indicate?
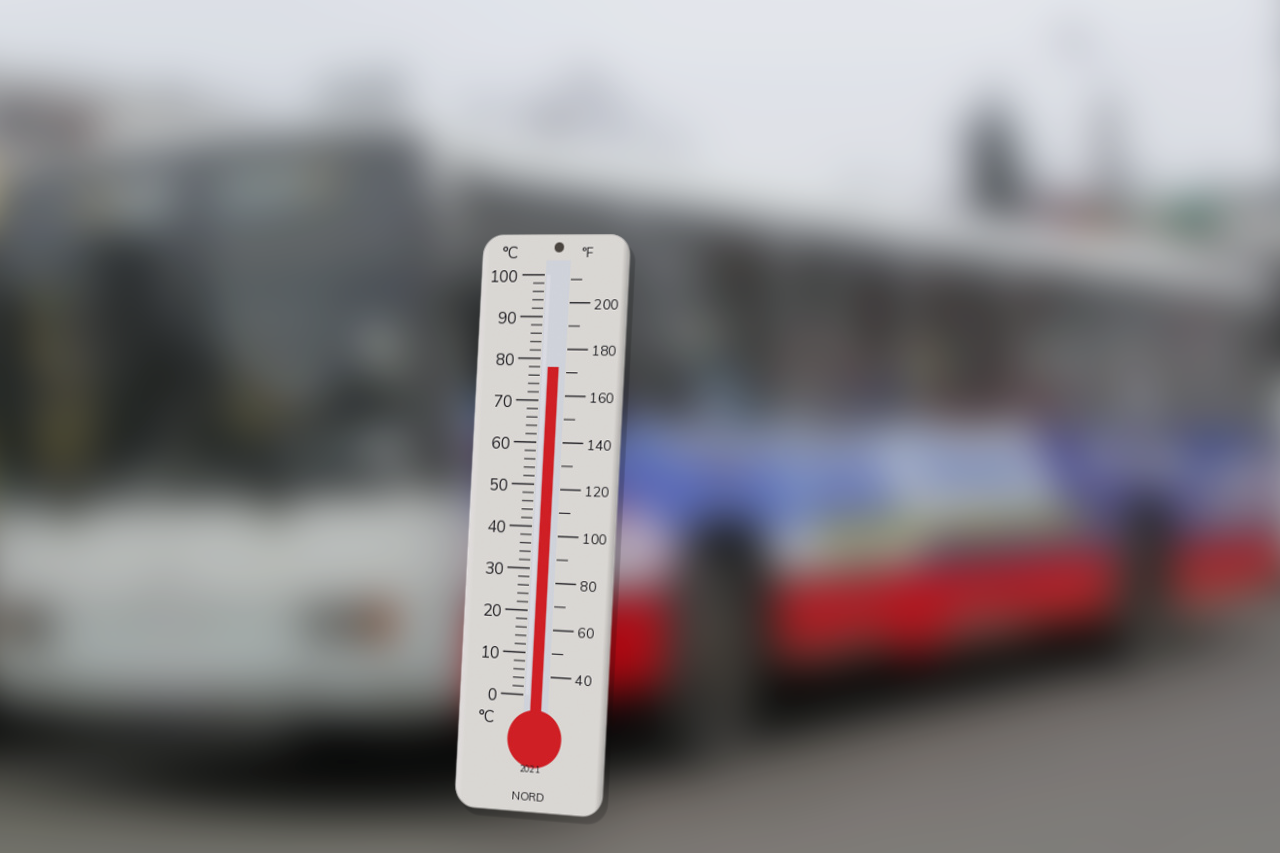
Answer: {"value": 78, "unit": "°C"}
